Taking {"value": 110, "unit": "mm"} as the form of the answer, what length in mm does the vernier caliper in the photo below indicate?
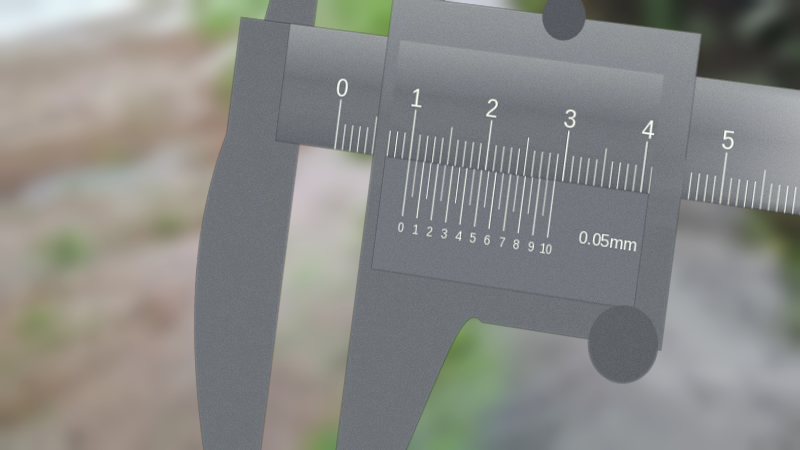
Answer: {"value": 10.0, "unit": "mm"}
